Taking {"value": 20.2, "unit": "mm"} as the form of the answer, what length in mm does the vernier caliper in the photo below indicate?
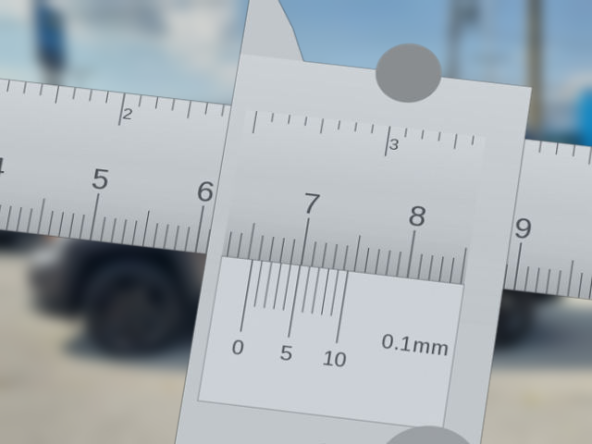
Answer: {"value": 65.4, "unit": "mm"}
